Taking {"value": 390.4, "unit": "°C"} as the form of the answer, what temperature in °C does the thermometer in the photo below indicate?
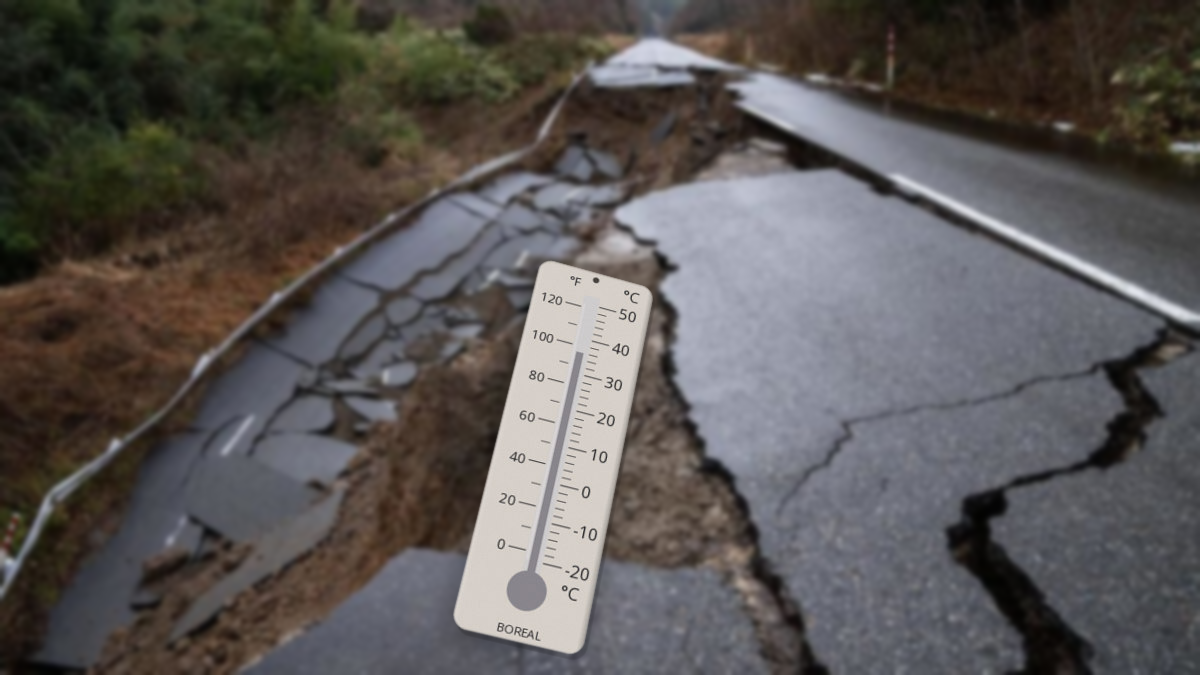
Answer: {"value": 36, "unit": "°C"}
